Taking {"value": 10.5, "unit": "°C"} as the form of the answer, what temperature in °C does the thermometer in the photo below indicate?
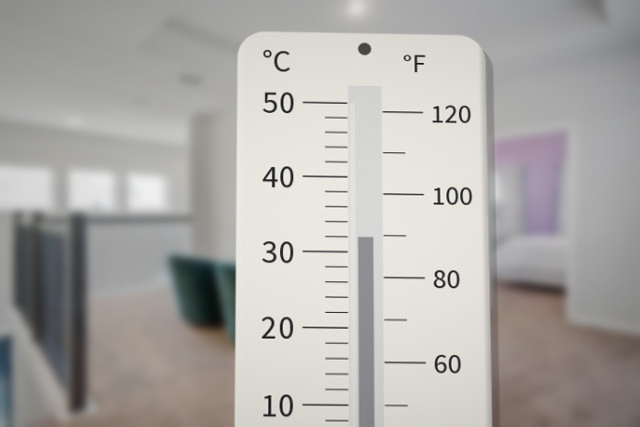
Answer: {"value": 32, "unit": "°C"}
